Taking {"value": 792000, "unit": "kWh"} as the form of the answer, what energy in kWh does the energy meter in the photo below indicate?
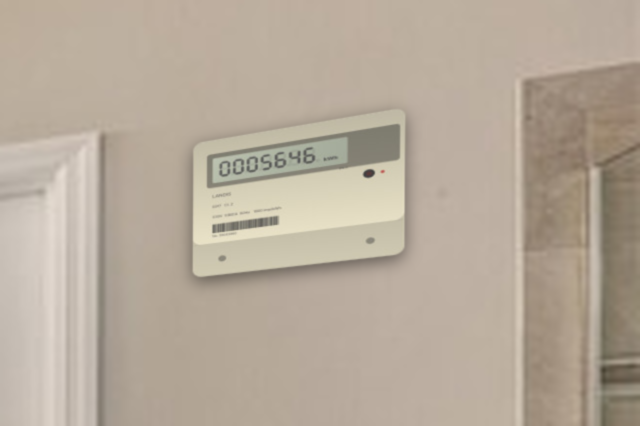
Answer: {"value": 5646, "unit": "kWh"}
